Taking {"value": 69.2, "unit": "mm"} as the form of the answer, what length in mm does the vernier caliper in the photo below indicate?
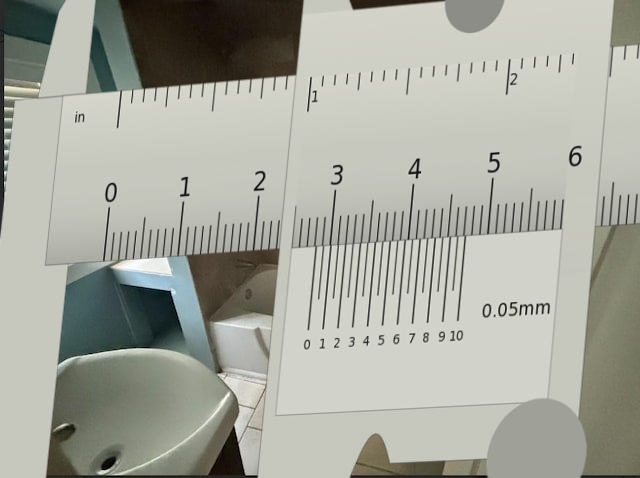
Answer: {"value": 28.2, "unit": "mm"}
